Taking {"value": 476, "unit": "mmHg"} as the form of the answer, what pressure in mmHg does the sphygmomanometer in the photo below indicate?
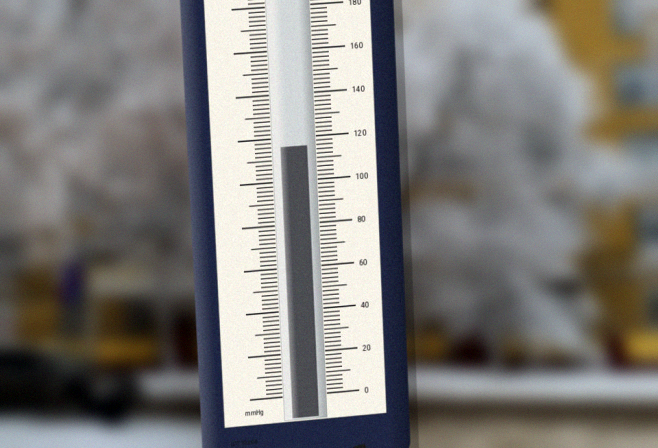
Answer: {"value": 116, "unit": "mmHg"}
